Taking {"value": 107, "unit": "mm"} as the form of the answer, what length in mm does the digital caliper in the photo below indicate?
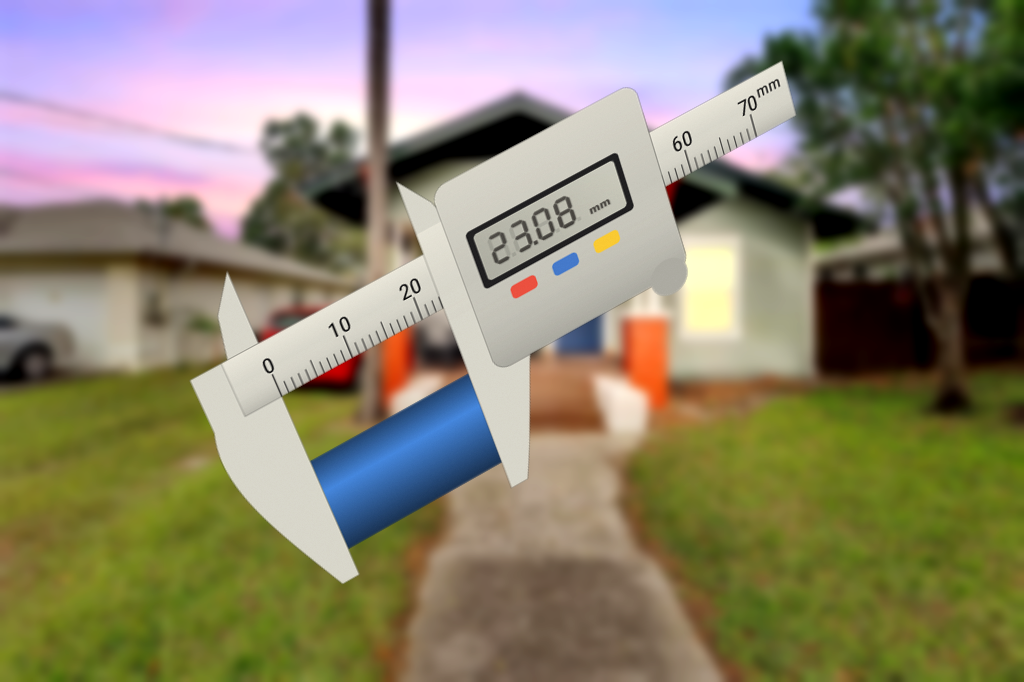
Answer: {"value": 23.08, "unit": "mm"}
